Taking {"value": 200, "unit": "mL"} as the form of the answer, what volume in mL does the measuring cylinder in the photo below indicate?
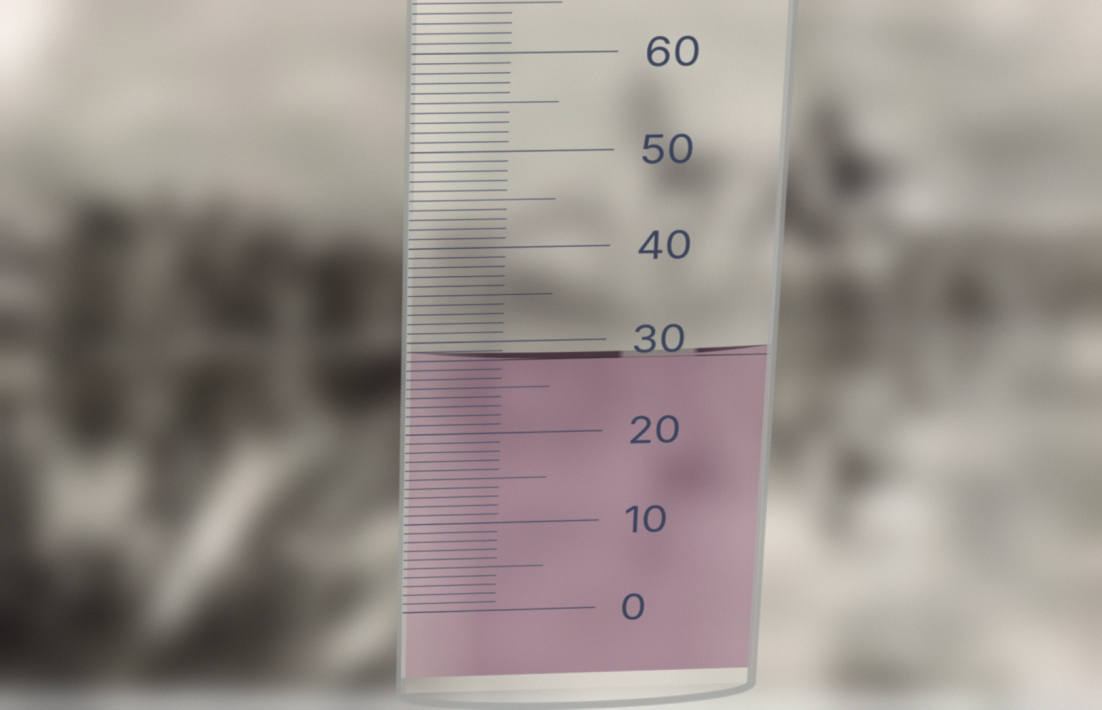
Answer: {"value": 28, "unit": "mL"}
